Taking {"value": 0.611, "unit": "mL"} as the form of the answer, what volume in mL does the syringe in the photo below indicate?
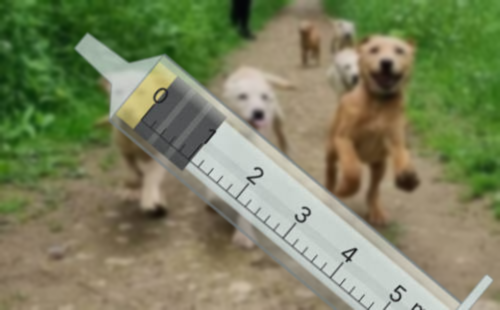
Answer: {"value": 0, "unit": "mL"}
